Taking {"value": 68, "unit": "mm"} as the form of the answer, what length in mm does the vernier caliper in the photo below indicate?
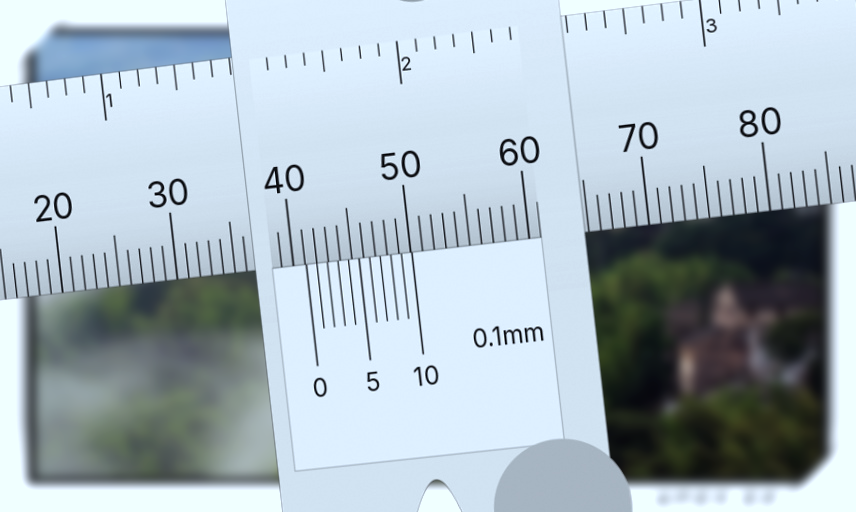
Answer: {"value": 41.1, "unit": "mm"}
